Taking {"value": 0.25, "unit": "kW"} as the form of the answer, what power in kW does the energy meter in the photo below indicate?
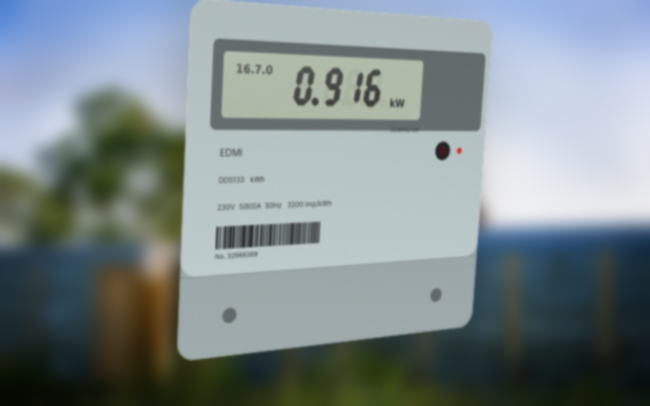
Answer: {"value": 0.916, "unit": "kW"}
